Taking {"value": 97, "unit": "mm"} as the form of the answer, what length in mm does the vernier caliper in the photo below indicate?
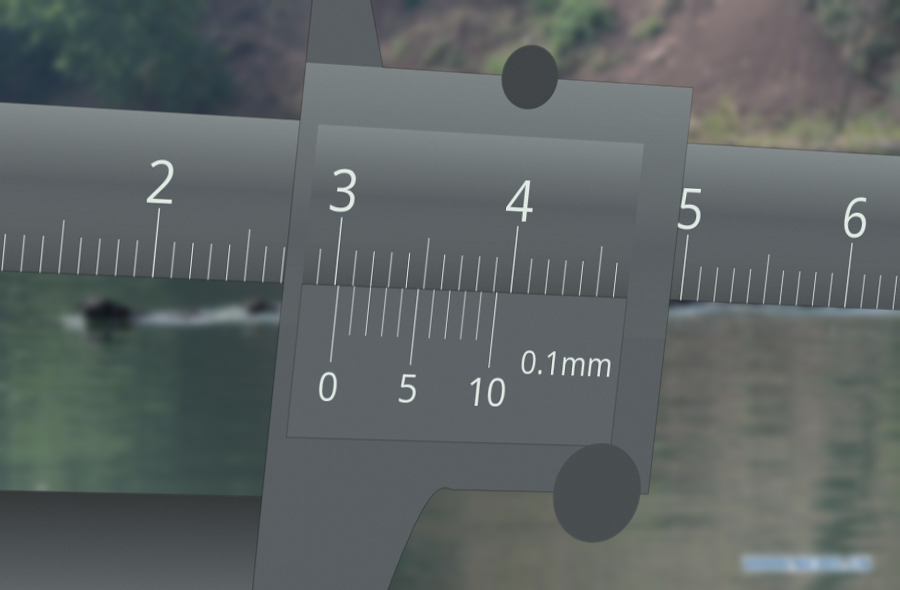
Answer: {"value": 30.2, "unit": "mm"}
